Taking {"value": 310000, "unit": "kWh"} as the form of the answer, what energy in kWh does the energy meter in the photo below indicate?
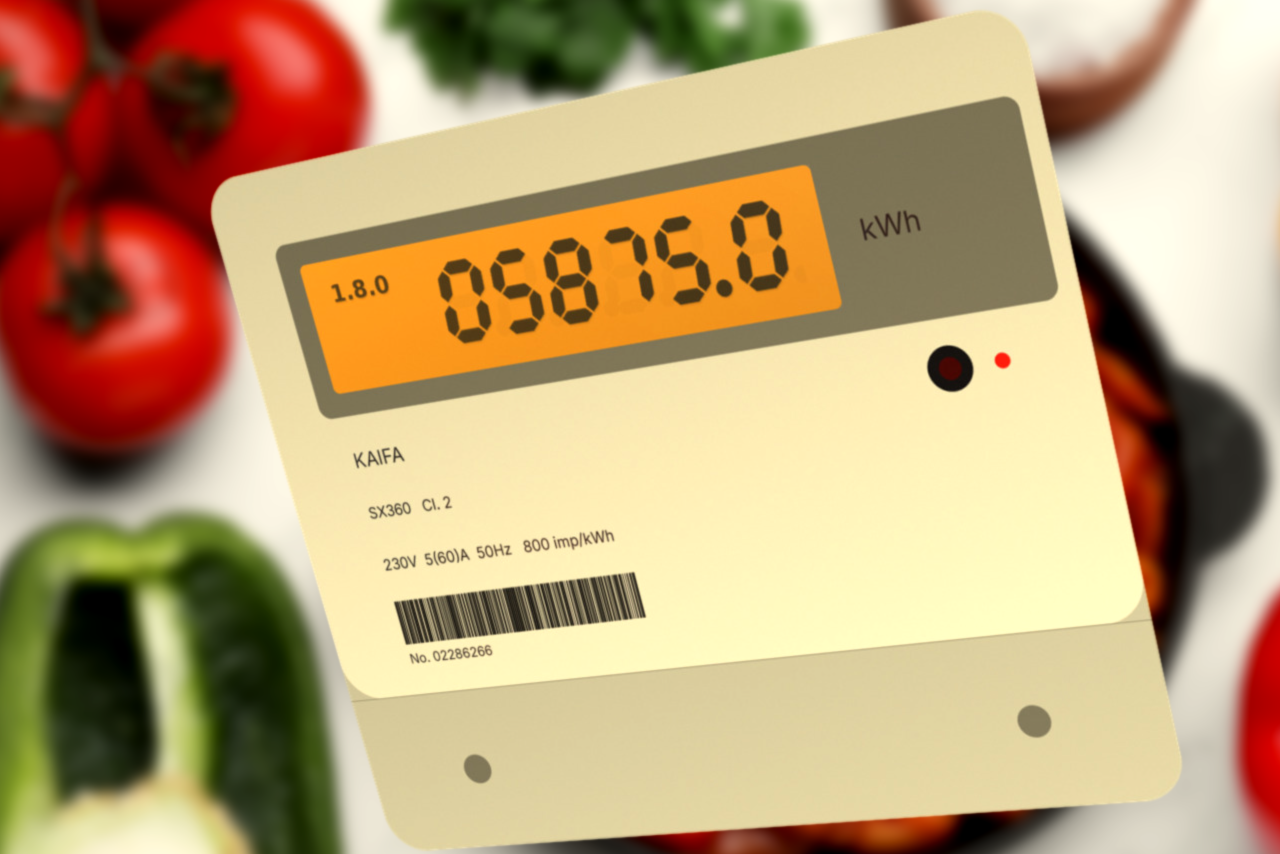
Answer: {"value": 5875.0, "unit": "kWh"}
